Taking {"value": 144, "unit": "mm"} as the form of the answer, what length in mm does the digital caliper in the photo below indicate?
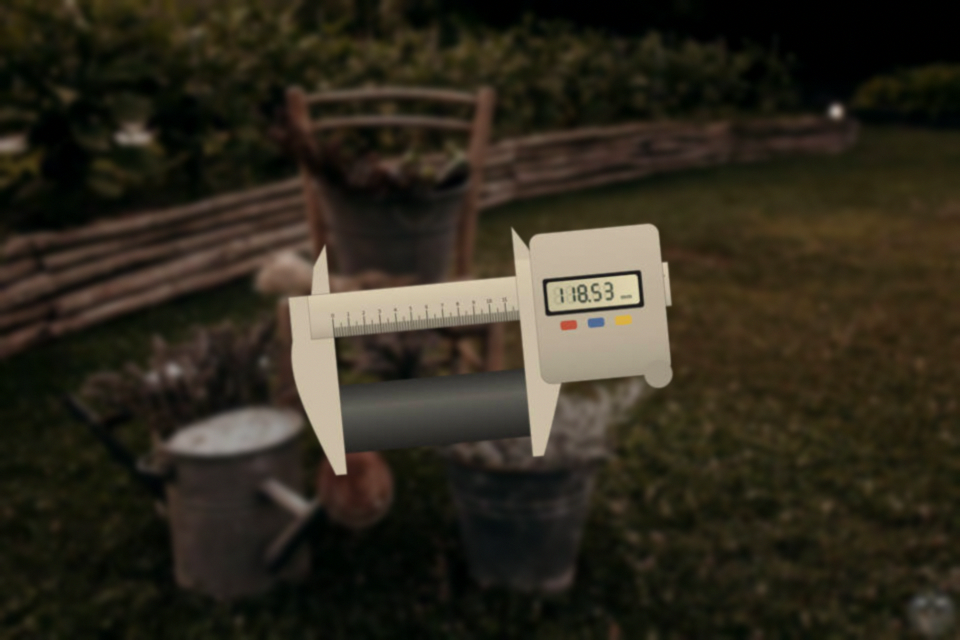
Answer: {"value": 118.53, "unit": "mm"}
